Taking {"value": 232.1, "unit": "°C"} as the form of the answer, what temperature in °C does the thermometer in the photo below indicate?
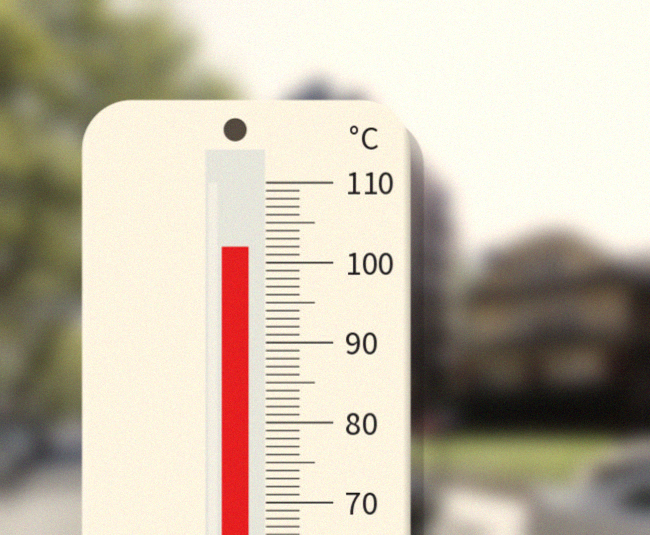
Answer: {"value": 102, "unit": "°C"}
